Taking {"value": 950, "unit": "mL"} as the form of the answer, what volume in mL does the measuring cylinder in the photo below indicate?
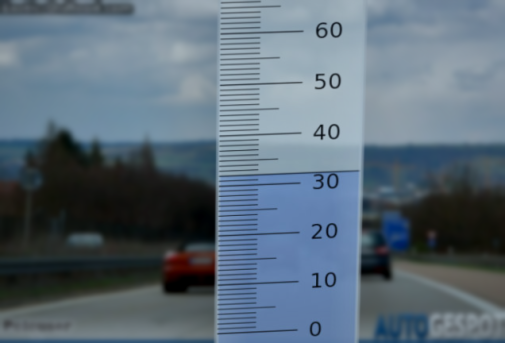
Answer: {"value": 32, "unit": "mL"}
